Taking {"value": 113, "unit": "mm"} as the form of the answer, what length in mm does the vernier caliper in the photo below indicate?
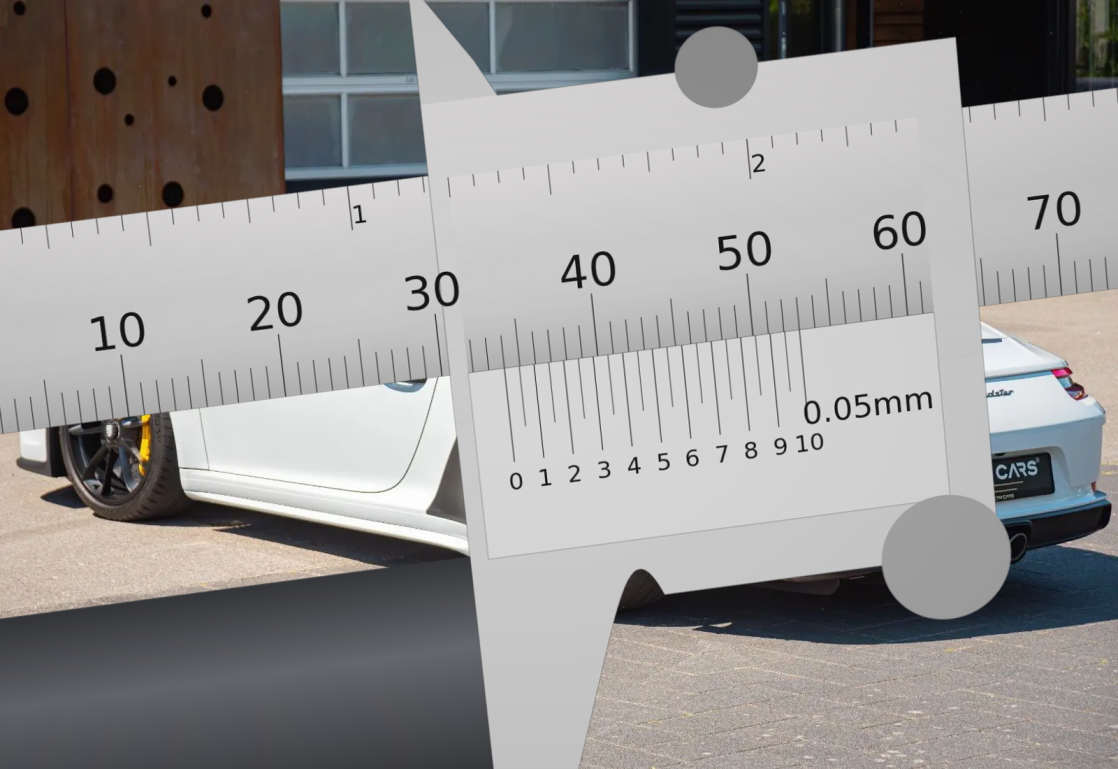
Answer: {"value": 34.0, "unit": "mm"}
